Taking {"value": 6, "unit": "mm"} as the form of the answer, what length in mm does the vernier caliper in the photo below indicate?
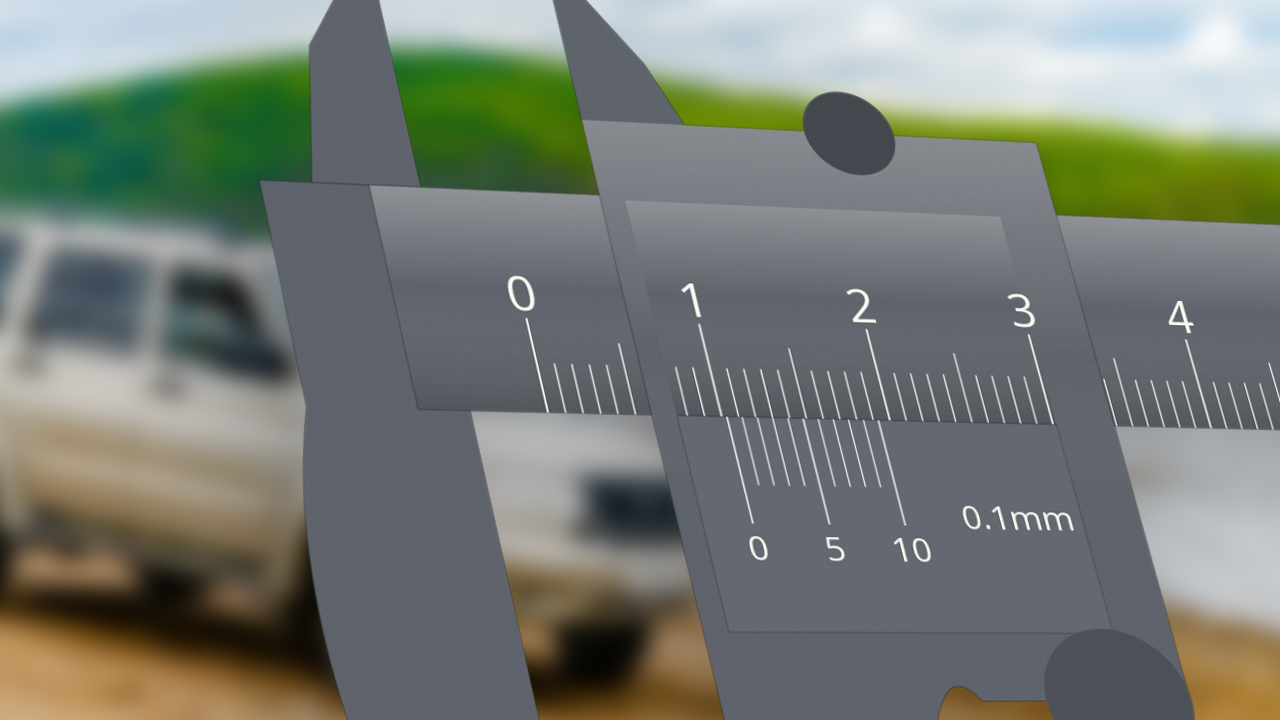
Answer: {"value": 10.3, "unit": "mm"}
